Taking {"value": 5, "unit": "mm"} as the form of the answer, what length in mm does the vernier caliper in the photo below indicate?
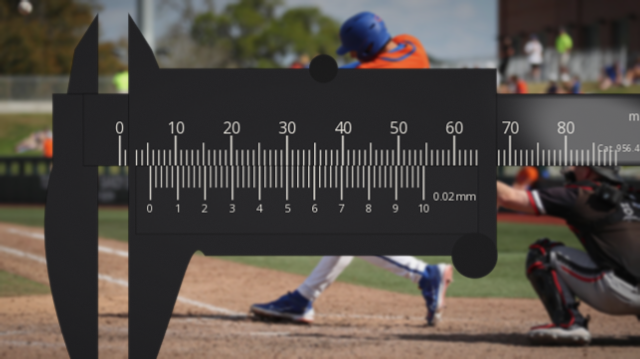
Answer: {"value": 5.5, "unit": "mm"}
